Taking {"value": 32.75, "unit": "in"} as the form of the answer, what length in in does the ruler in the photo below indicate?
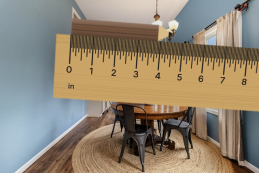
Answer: {"value": 4.5, "unit": "in"}
